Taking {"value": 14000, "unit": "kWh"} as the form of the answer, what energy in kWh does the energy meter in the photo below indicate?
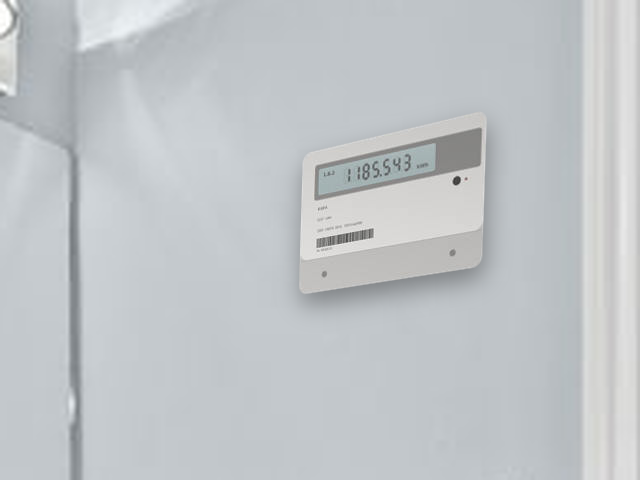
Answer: {"value": 1185.543, "unit": "kWh"}
